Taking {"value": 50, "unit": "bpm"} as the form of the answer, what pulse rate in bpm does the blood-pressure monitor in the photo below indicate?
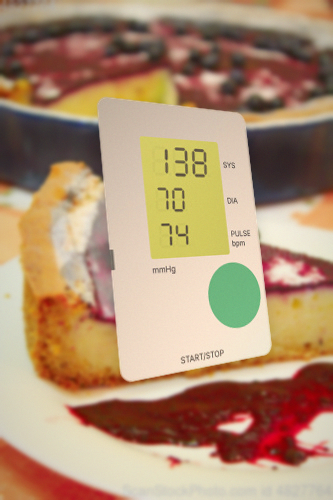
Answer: {"value": 74, "unit": "bpm"}
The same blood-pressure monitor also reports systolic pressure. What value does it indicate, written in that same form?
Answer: {"value": 138, "unit": "mmHg"}
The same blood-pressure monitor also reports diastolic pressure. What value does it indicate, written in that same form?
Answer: {"value": 70, "unit": "mmHg"}
